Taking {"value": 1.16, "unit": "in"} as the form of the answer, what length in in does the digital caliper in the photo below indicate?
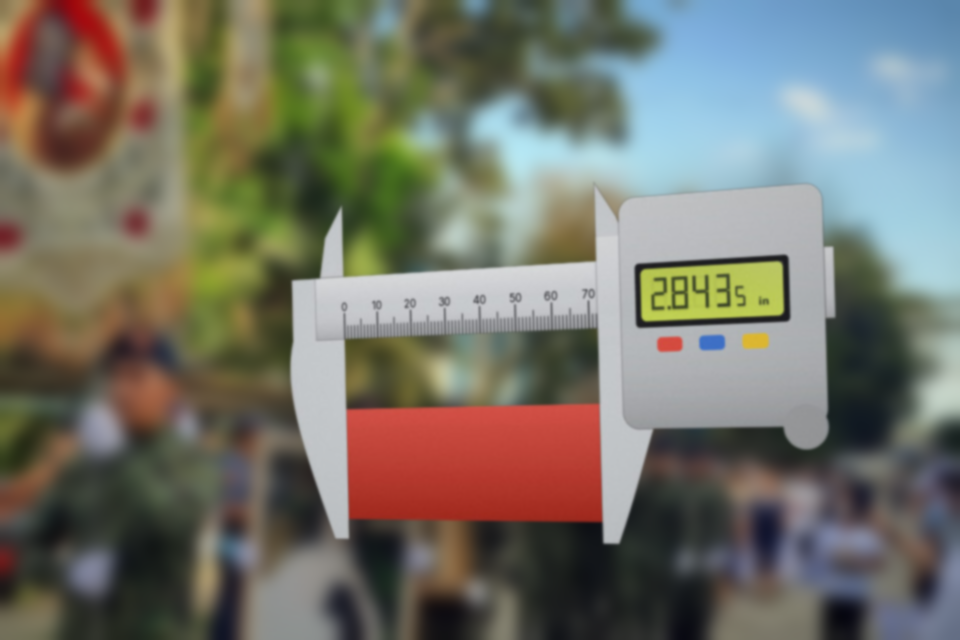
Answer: {"value": 2.8435, "unit": "in"}
